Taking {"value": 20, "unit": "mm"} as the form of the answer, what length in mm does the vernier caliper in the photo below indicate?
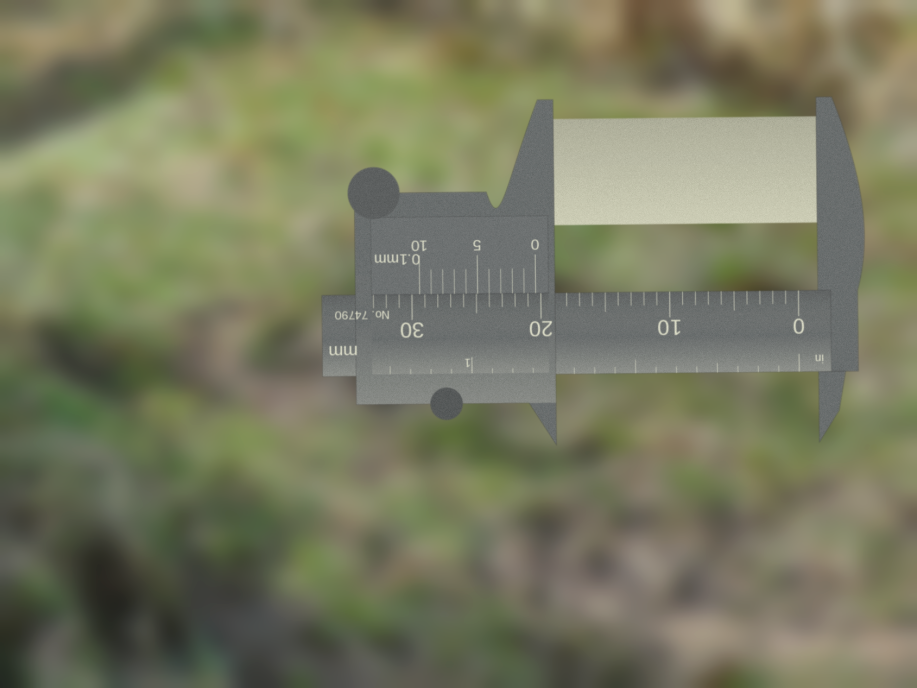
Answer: {"value": 20.4, "unit": "mm"}
